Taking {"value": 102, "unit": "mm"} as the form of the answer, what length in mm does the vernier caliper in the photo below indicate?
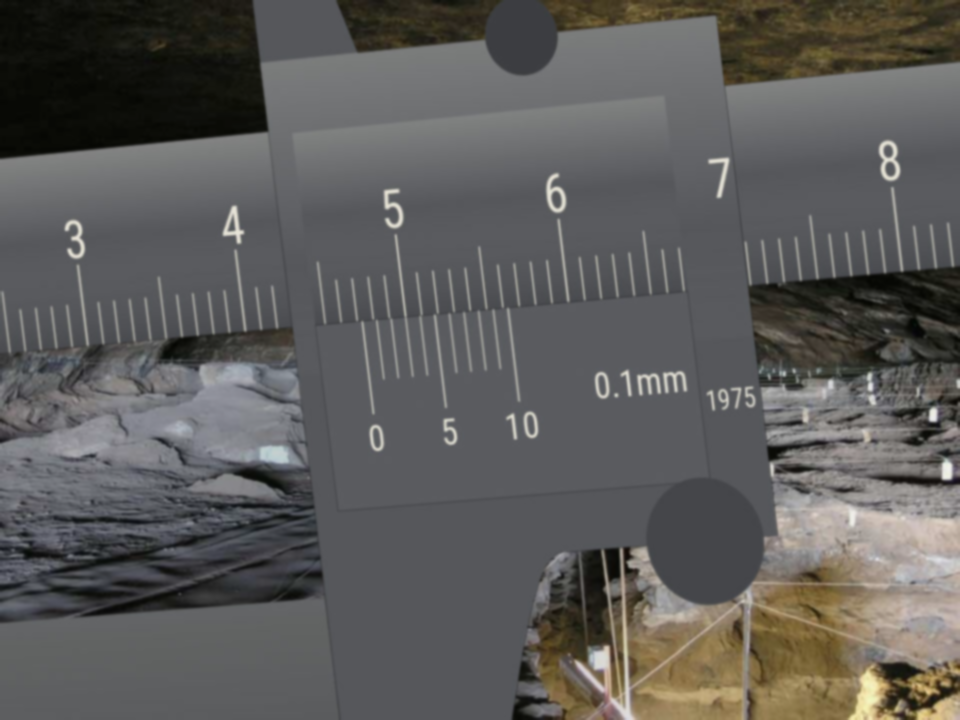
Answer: {"value": 47.3, "unit": "mm"}
